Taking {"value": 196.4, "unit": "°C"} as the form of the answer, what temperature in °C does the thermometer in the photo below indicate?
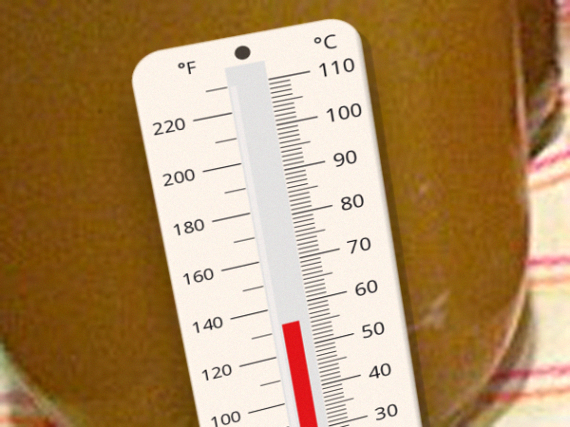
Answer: {"value": 56, "unit": "°C"}
